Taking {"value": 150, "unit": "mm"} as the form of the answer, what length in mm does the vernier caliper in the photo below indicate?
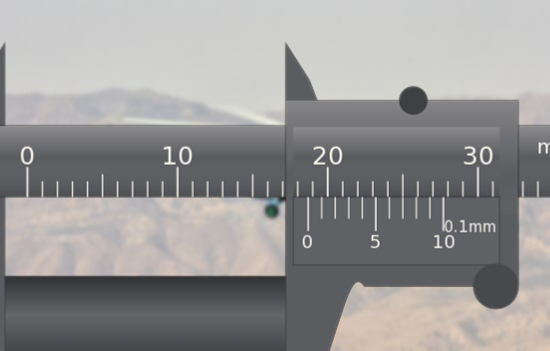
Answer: {"value": 18.7, "unit": "mm"}
